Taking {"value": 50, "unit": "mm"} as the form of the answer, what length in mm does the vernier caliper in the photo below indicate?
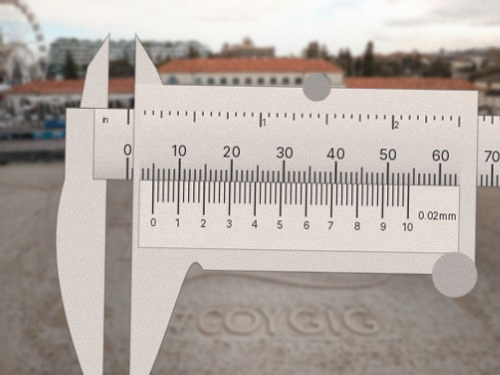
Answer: {"value": 5.0, "unit": "mm"}
